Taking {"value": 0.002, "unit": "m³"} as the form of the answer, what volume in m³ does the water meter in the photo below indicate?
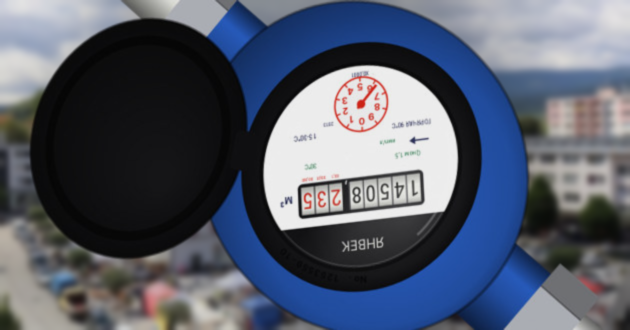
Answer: {"value": 14508.2356, "unit": "m³"}
